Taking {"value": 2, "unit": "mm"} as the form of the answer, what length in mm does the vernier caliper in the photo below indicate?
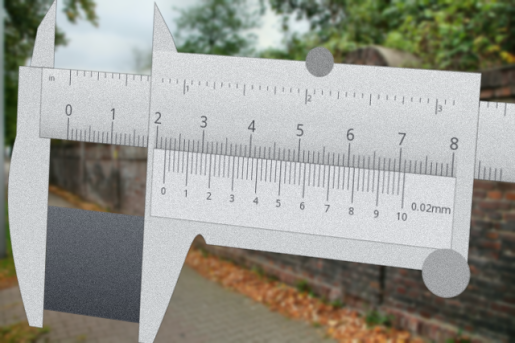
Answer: {"value": 22.0, "unit": "mm"}
